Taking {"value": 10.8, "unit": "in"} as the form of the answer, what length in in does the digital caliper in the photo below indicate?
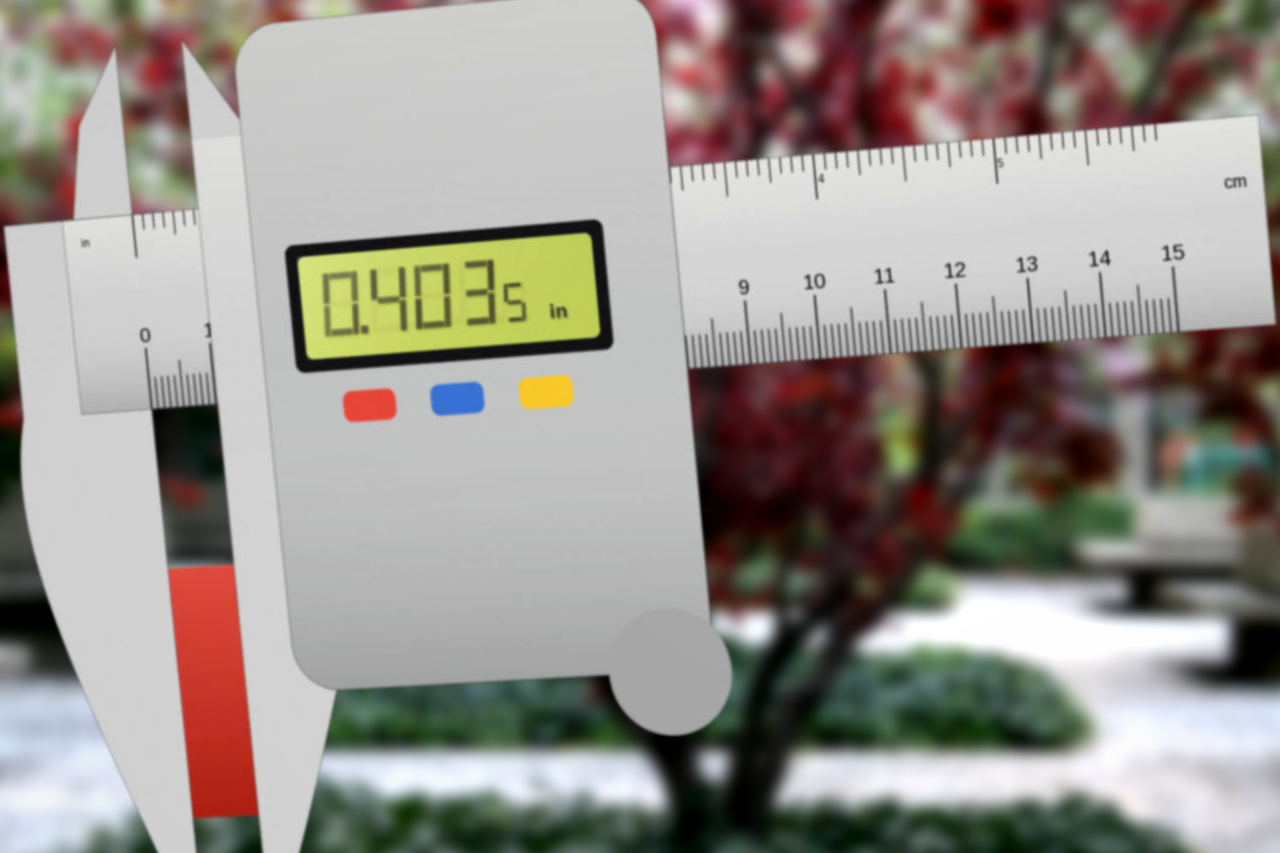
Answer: {"value": 0.4035, "unit": "in"}
